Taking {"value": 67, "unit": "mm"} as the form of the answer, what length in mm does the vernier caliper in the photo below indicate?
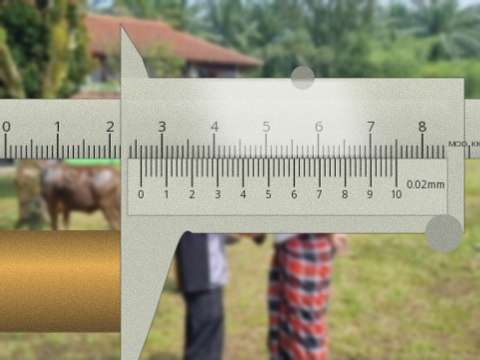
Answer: {"value": 26.0, "unit": "mm"}
